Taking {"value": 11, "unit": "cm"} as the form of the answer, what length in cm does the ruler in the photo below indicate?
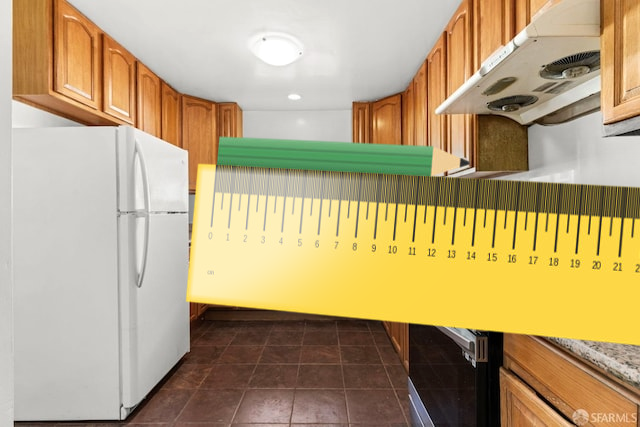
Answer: {"value": 13.5, "unit": "cm"}
